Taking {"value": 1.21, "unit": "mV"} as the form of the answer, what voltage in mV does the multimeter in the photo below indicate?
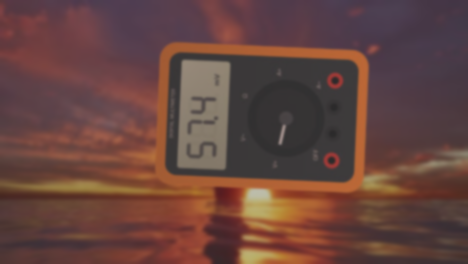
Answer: {"value": 57.4, "unit": "mV"}
